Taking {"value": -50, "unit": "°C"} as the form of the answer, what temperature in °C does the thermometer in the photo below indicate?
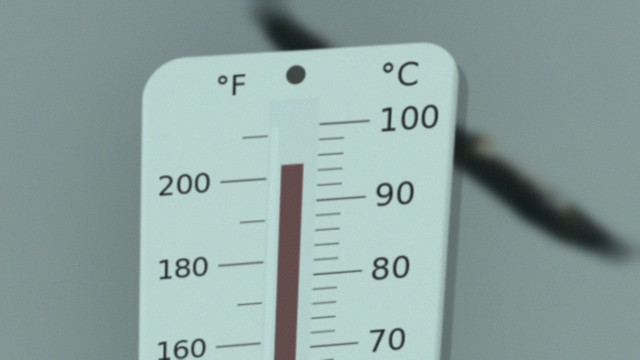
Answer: {"value": 95, "unit": "°C"}
